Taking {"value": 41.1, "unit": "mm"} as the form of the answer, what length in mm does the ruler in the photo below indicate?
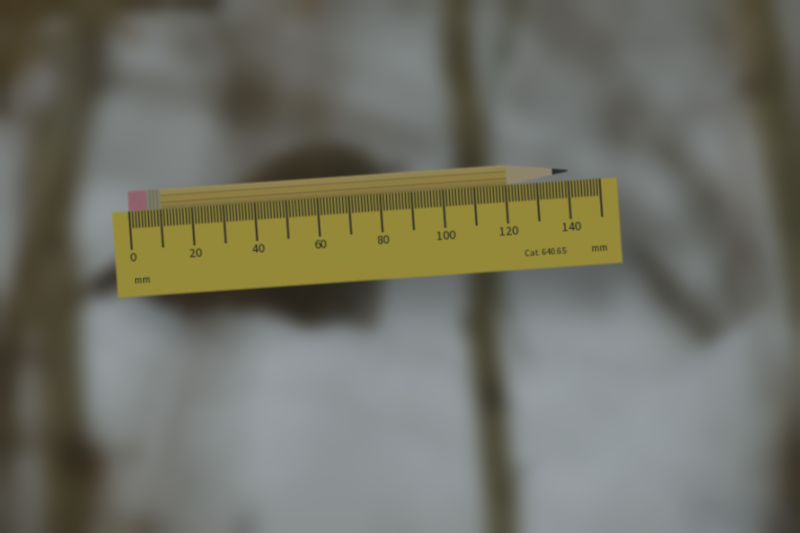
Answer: {"value": 140, "unit": "mm"}
